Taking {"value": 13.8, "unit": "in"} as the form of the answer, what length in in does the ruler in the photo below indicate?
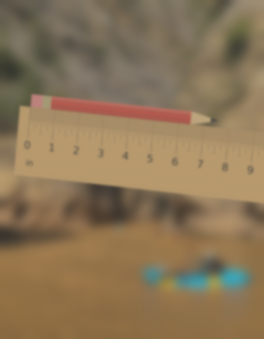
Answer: {"value": 7.5, "unit": "in"}
